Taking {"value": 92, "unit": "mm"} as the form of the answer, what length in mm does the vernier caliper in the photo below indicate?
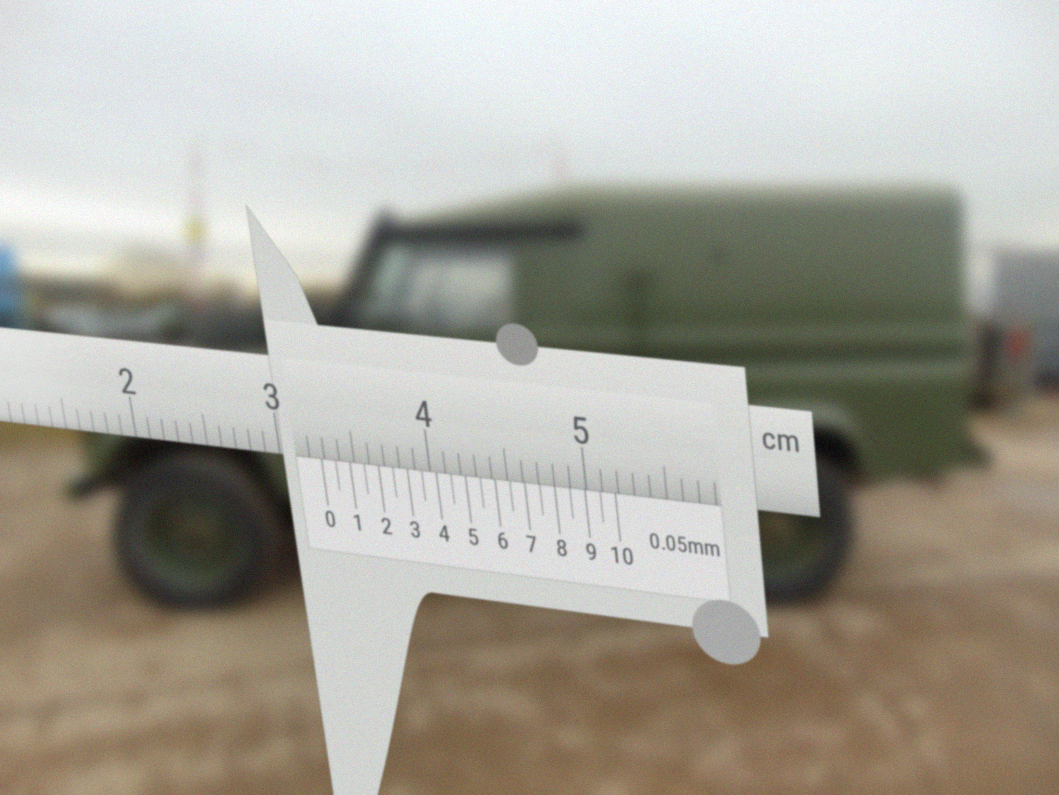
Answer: {"value": 32.8, "unit": "mm"}
